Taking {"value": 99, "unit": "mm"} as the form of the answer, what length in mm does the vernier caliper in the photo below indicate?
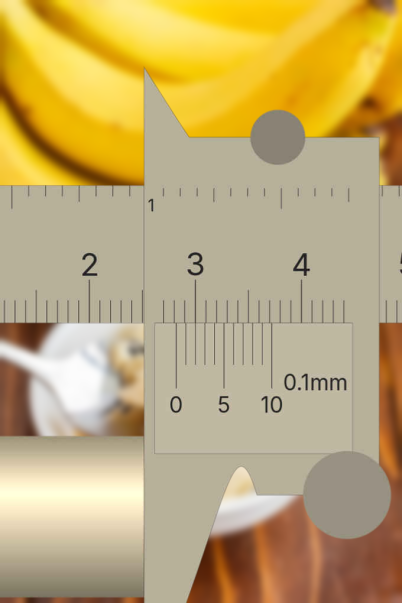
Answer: {"value": 28.2, "unit": "mm"}
